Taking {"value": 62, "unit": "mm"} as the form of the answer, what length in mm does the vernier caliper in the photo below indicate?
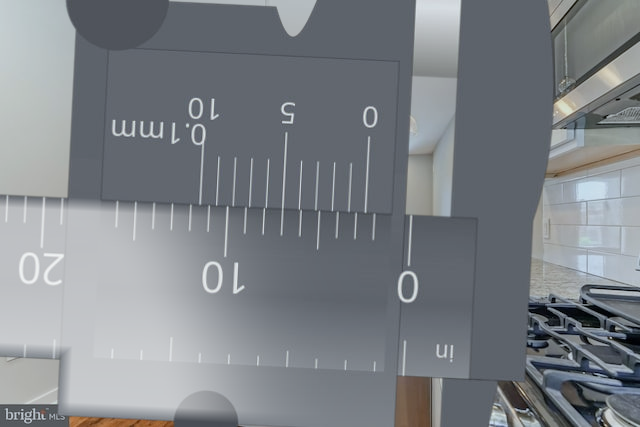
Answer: {"value": 2.5, "unit": "mm"}
